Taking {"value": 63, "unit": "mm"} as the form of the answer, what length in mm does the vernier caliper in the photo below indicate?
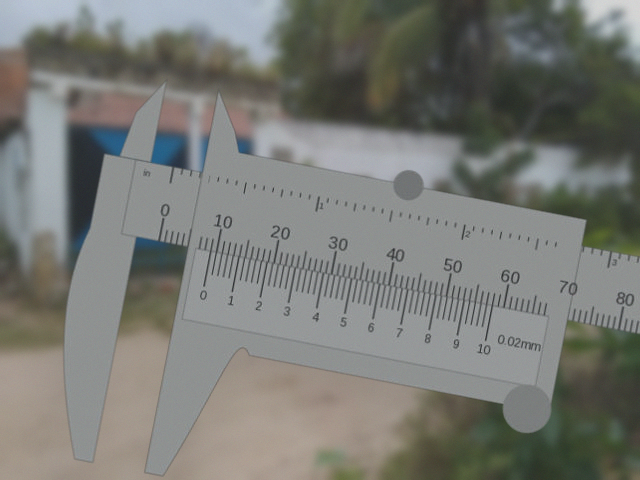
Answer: {"value": 9.0, "unit": "mm"}
